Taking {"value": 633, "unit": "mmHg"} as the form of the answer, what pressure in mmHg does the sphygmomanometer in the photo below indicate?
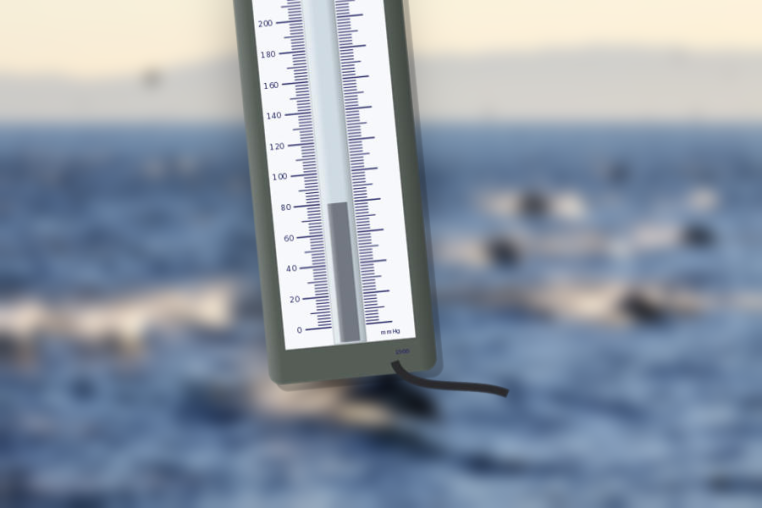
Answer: {"value": 80, "unit": "mmHg"}
